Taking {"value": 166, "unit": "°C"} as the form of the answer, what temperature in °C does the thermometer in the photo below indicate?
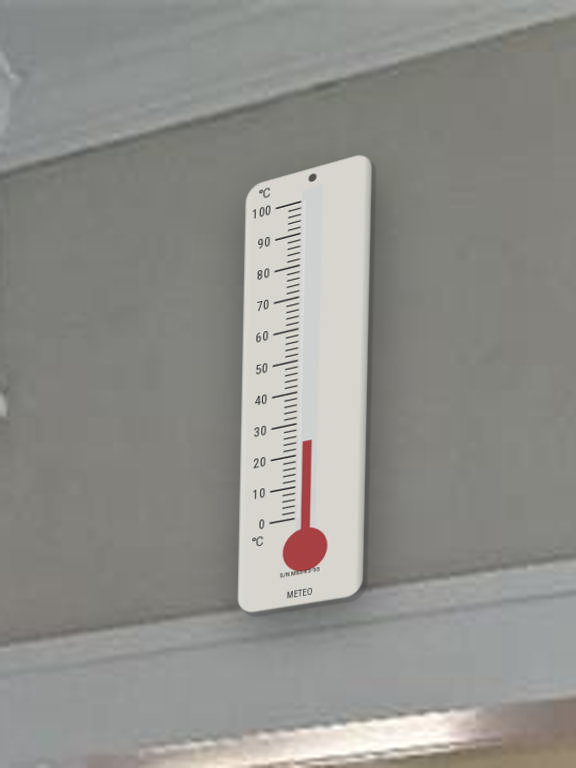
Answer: {"value": 24, "unit": "°C"}
